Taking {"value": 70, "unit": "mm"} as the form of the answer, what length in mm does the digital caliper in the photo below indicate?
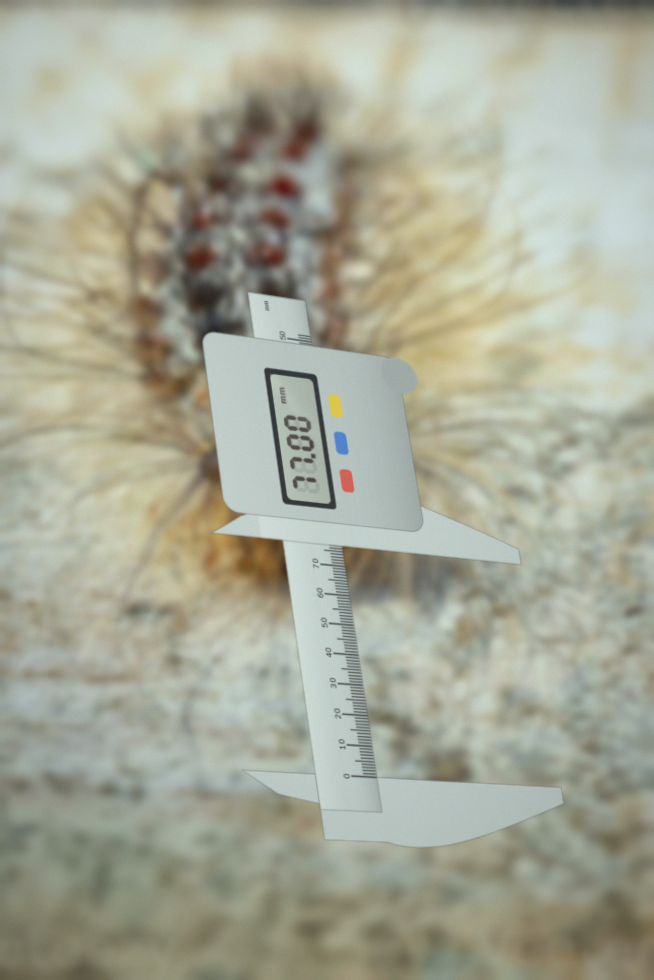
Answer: {"value": 77.00, "unit": "mm"}
